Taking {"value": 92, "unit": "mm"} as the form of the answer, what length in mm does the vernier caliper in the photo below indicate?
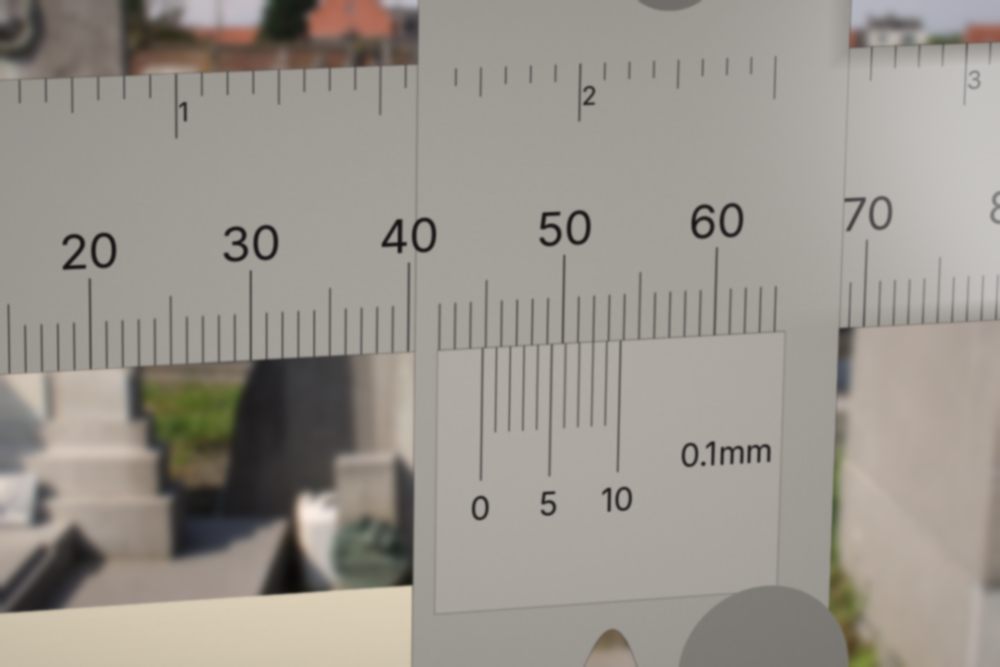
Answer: {"value": 44.8, "unit": "mm"}
